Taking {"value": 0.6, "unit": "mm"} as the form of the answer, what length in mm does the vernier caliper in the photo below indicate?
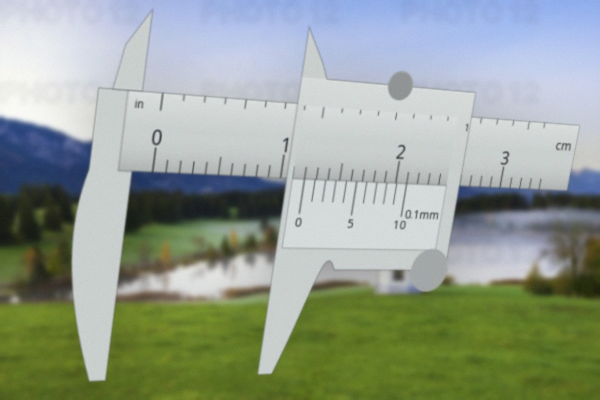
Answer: {"value": 12.0, "unit": "mm"}
